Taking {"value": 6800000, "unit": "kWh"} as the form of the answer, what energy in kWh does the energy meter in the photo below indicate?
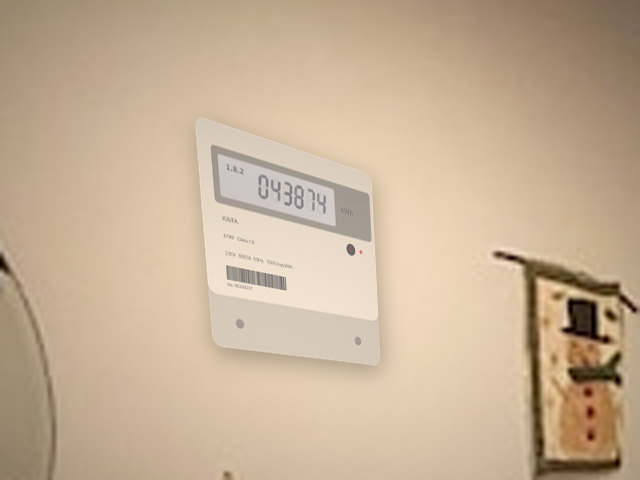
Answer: {"value": 43874, "unit": "kWh"}
